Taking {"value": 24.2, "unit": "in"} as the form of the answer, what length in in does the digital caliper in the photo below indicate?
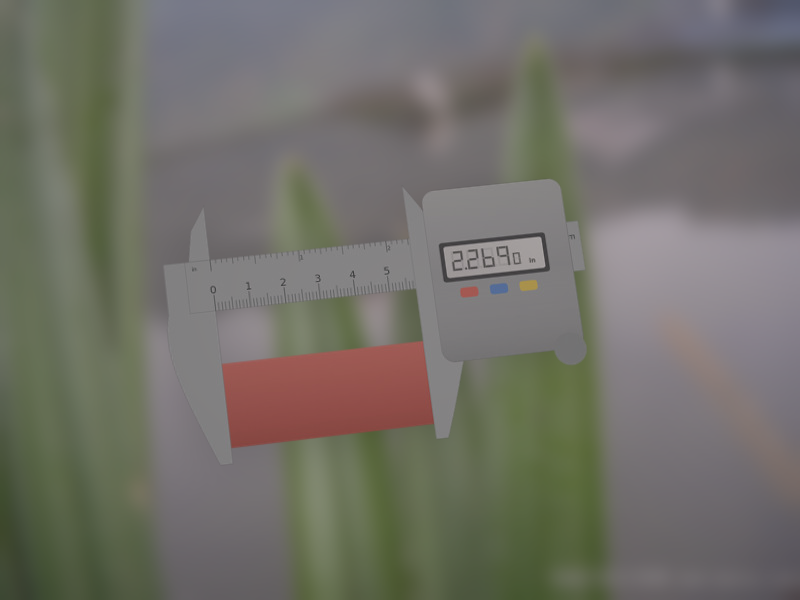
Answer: {"value": 2.2690, "unit": "in"}
